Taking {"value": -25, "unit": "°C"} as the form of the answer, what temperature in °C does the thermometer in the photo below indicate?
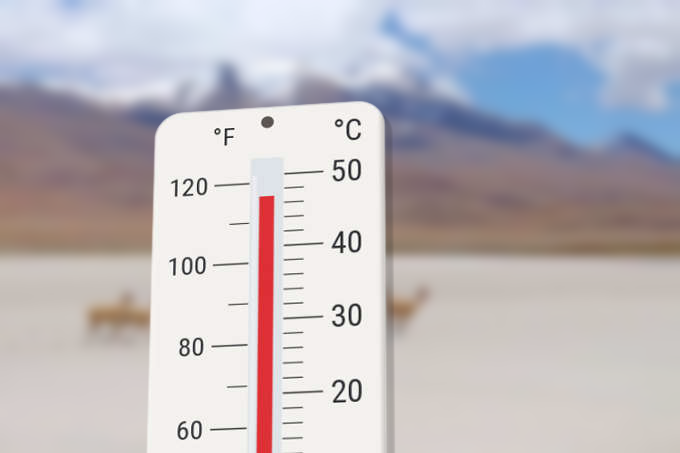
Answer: {"value": 47, "unit": "°C"}
